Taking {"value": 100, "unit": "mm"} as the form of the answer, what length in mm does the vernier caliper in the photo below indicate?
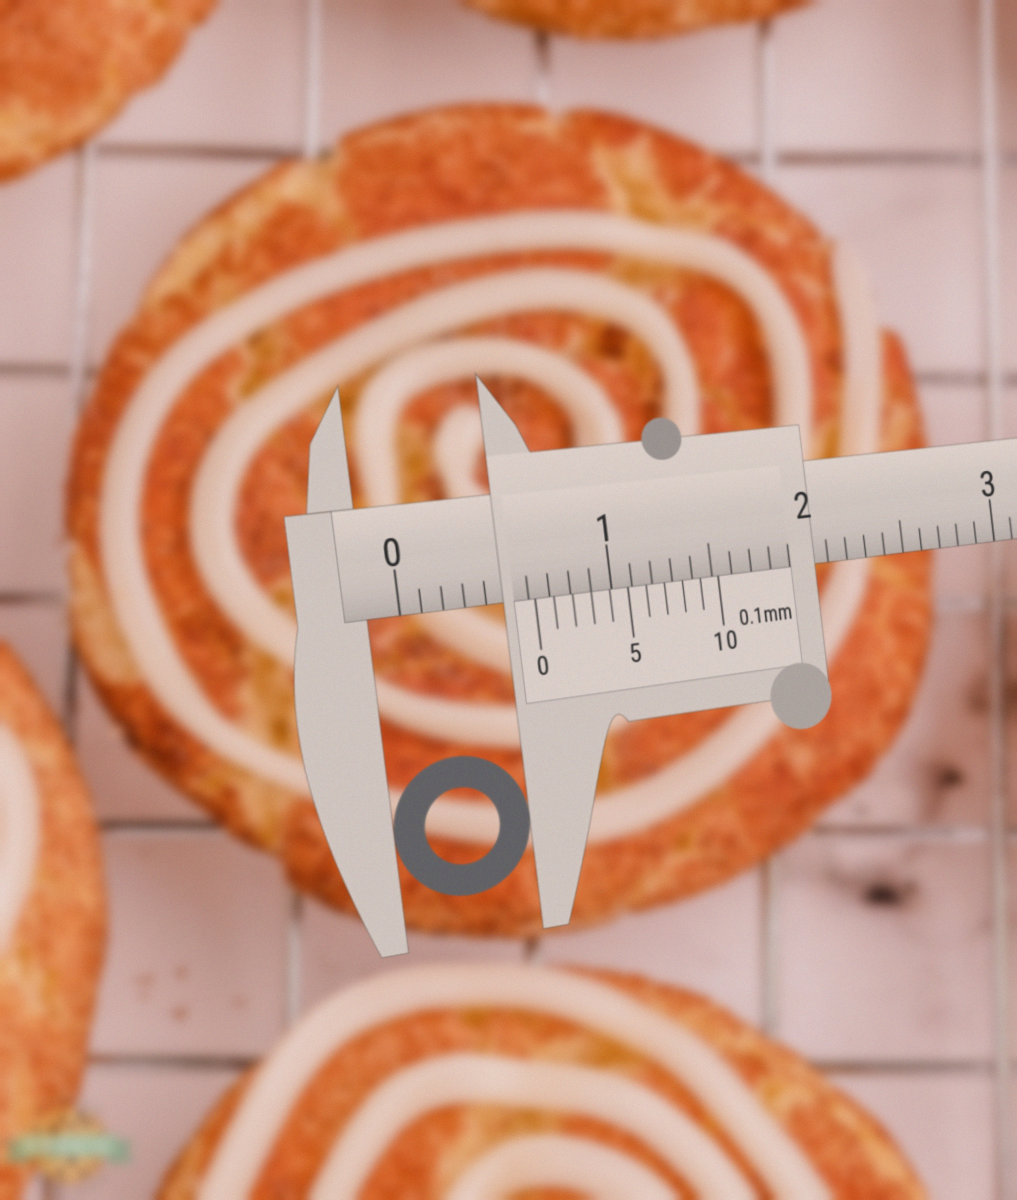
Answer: {"value": 6.3, "unit": "mm"}
